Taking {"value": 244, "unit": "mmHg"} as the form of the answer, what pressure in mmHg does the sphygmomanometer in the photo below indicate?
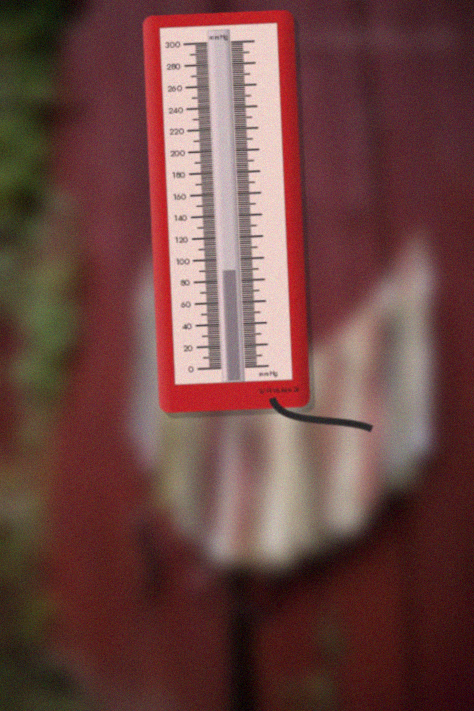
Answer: {"value": 90, "unit": "mmHg"}
